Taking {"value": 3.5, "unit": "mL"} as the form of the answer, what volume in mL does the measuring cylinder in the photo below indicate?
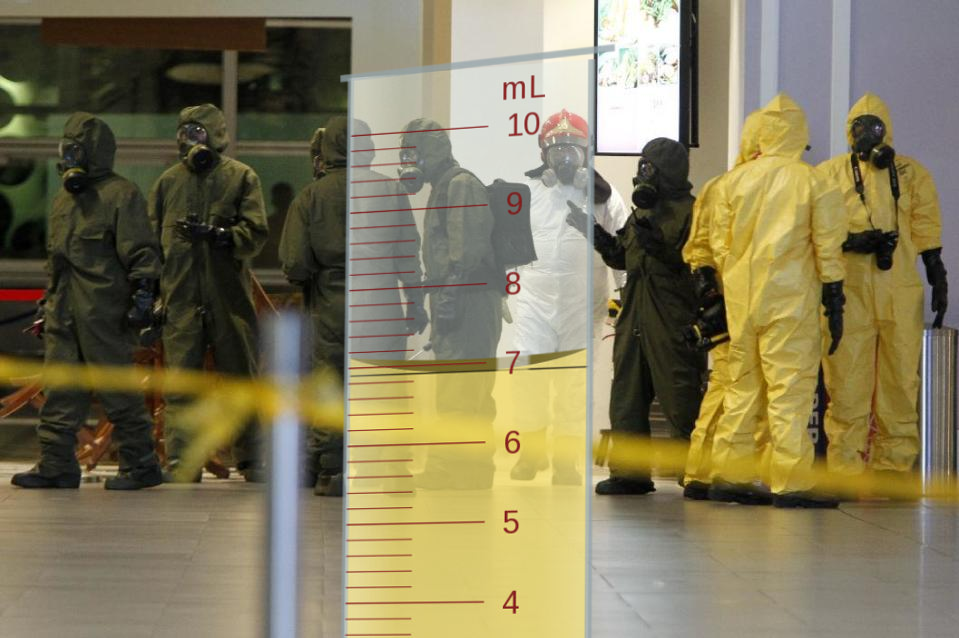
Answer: {"value": 6.9, "unit": "mL"}
